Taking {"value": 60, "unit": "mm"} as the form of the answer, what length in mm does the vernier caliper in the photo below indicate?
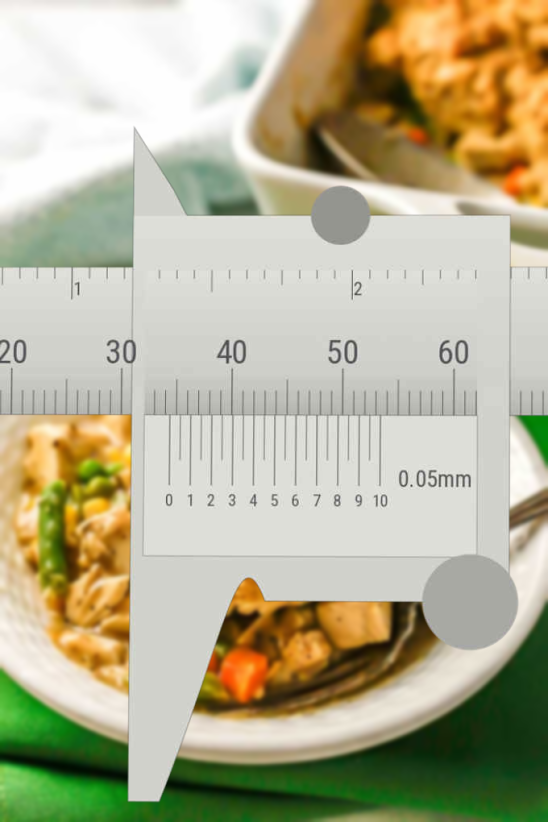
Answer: {"value": 34.4, "unit": "mm"}
